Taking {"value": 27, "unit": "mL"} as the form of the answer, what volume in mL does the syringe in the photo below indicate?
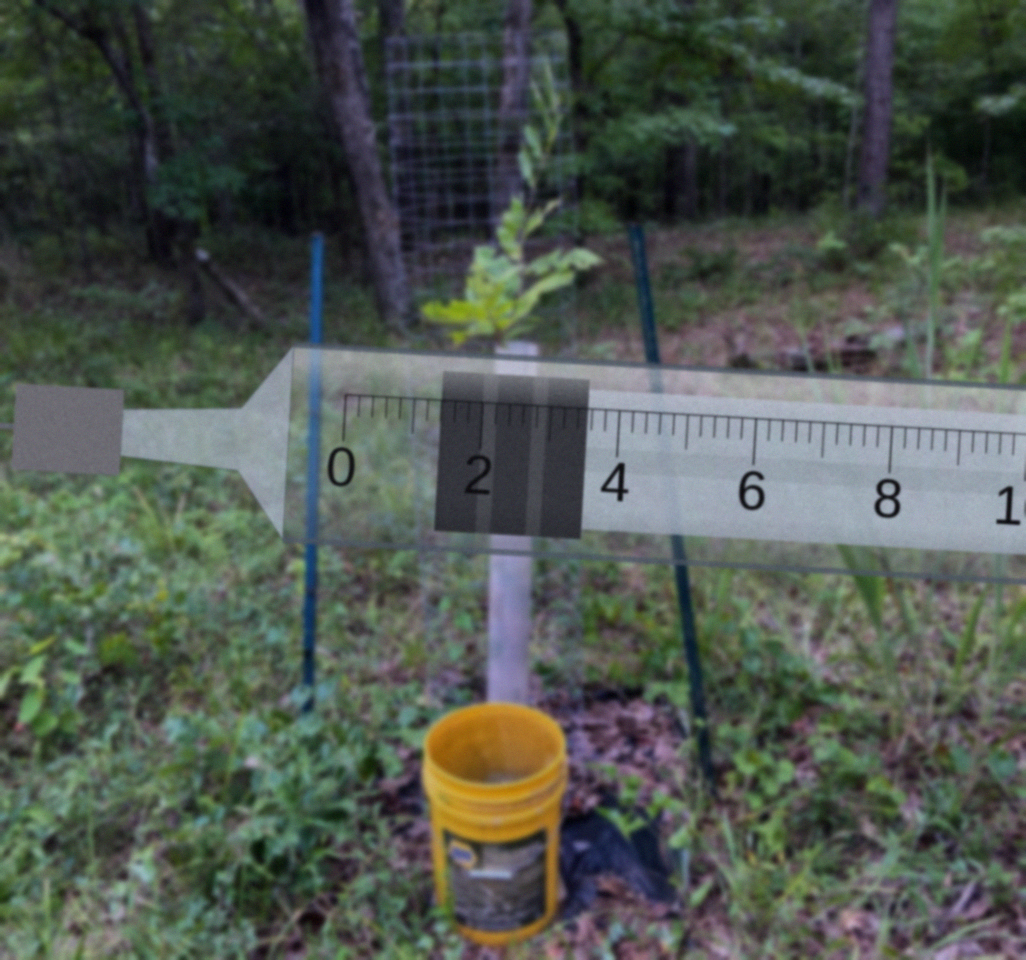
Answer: {"value": 1.4, "unit": "mL"}
